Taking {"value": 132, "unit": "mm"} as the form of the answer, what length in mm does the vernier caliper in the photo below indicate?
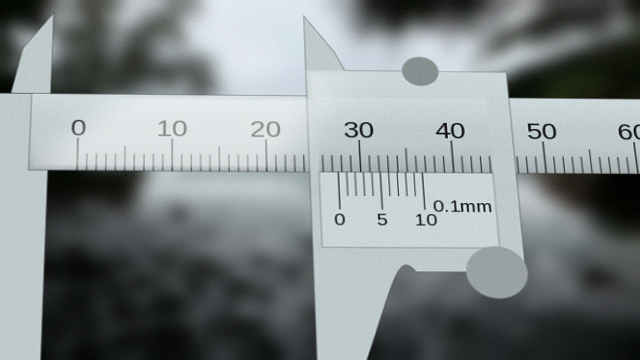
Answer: {"value": 27.6, "unit": "mm"}
